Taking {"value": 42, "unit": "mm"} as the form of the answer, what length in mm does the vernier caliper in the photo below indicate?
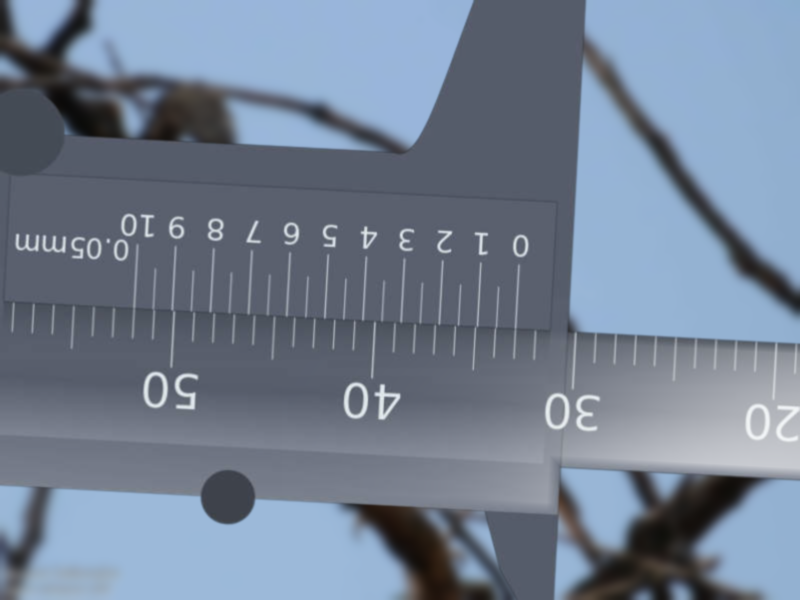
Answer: {"value": 33.0, "unit": "mm"}
